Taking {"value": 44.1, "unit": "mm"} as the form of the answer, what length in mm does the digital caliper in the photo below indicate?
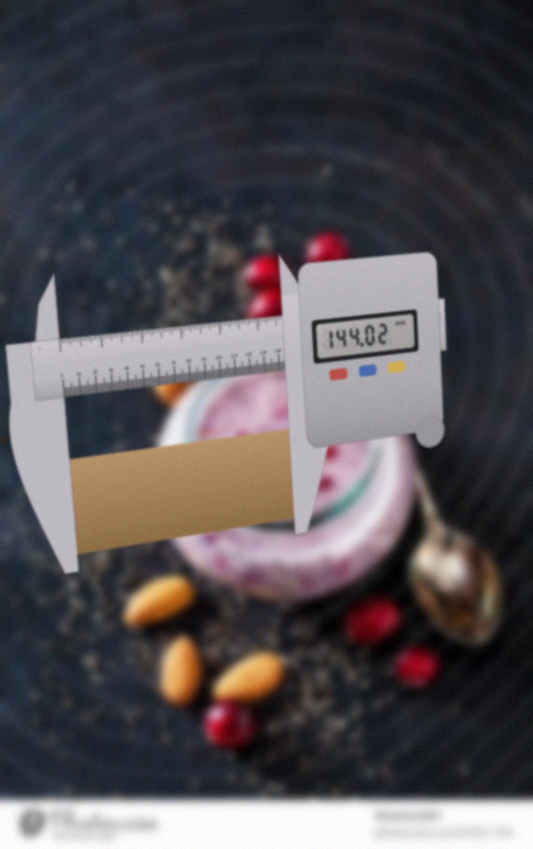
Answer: {"value": 144.02, "unit": "mm"}
